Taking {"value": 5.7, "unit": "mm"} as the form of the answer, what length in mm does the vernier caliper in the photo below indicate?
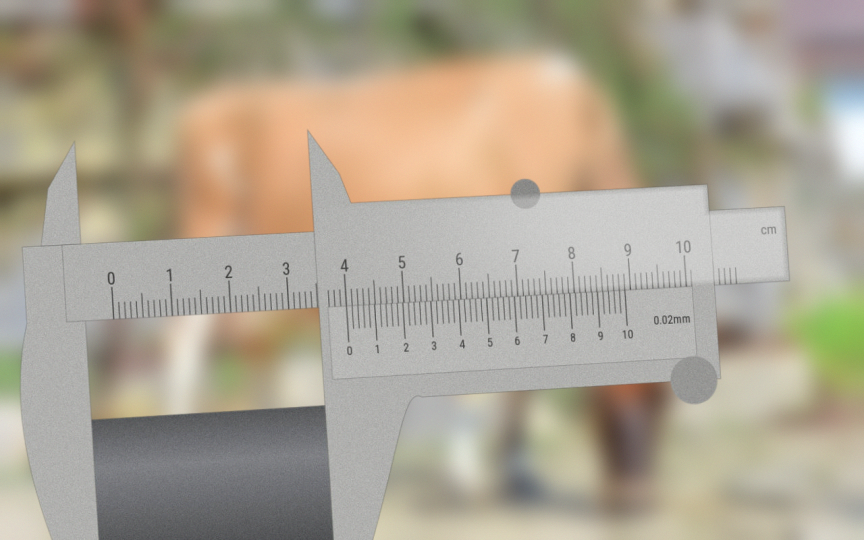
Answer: {"value": 40.0, "unit": "mm"}
